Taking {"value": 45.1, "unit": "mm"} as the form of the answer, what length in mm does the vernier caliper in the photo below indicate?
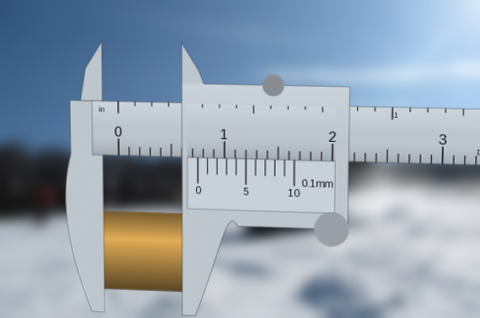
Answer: {"value": 7.5, "unit": "mm"}
